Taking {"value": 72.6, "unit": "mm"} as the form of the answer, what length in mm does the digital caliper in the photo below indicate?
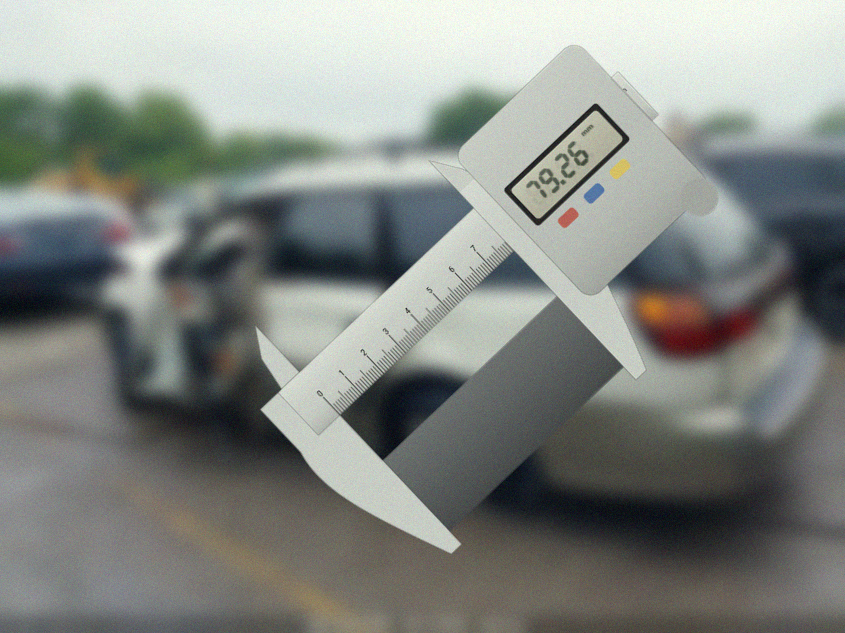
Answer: {"value": 79.26, "unit": "mm"}
